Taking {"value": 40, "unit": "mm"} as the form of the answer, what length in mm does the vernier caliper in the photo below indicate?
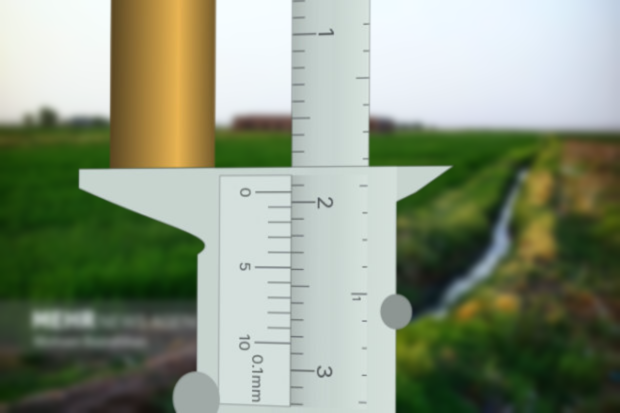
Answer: {"value": 19.4, "unit": "mm"}
